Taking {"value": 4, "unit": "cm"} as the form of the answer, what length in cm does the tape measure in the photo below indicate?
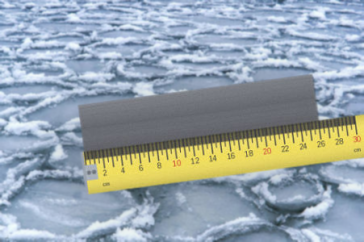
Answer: {"value": 26, "unit": "cm"}
